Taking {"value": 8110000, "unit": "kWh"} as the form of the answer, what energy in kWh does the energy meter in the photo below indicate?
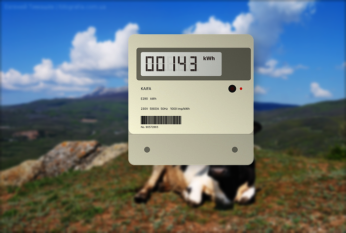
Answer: {"value": 143, "unit": "kWh"}
